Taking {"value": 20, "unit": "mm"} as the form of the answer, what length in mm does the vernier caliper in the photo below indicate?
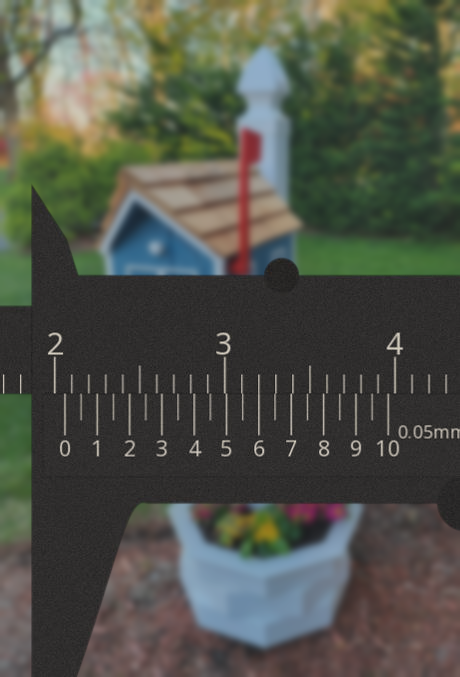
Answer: {"value": 20.6, "unit": "mm"}
